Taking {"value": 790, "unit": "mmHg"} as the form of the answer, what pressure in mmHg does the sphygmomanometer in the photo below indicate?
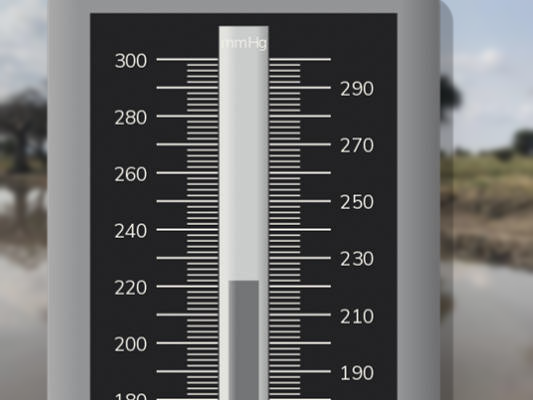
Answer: {"value": 222, "unit": "mmHg"}
